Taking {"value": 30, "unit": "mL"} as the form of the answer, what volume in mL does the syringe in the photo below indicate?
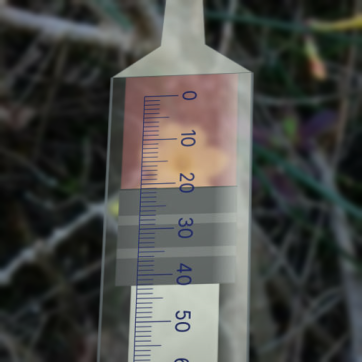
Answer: {"value": 21, "unit": "mL"}
